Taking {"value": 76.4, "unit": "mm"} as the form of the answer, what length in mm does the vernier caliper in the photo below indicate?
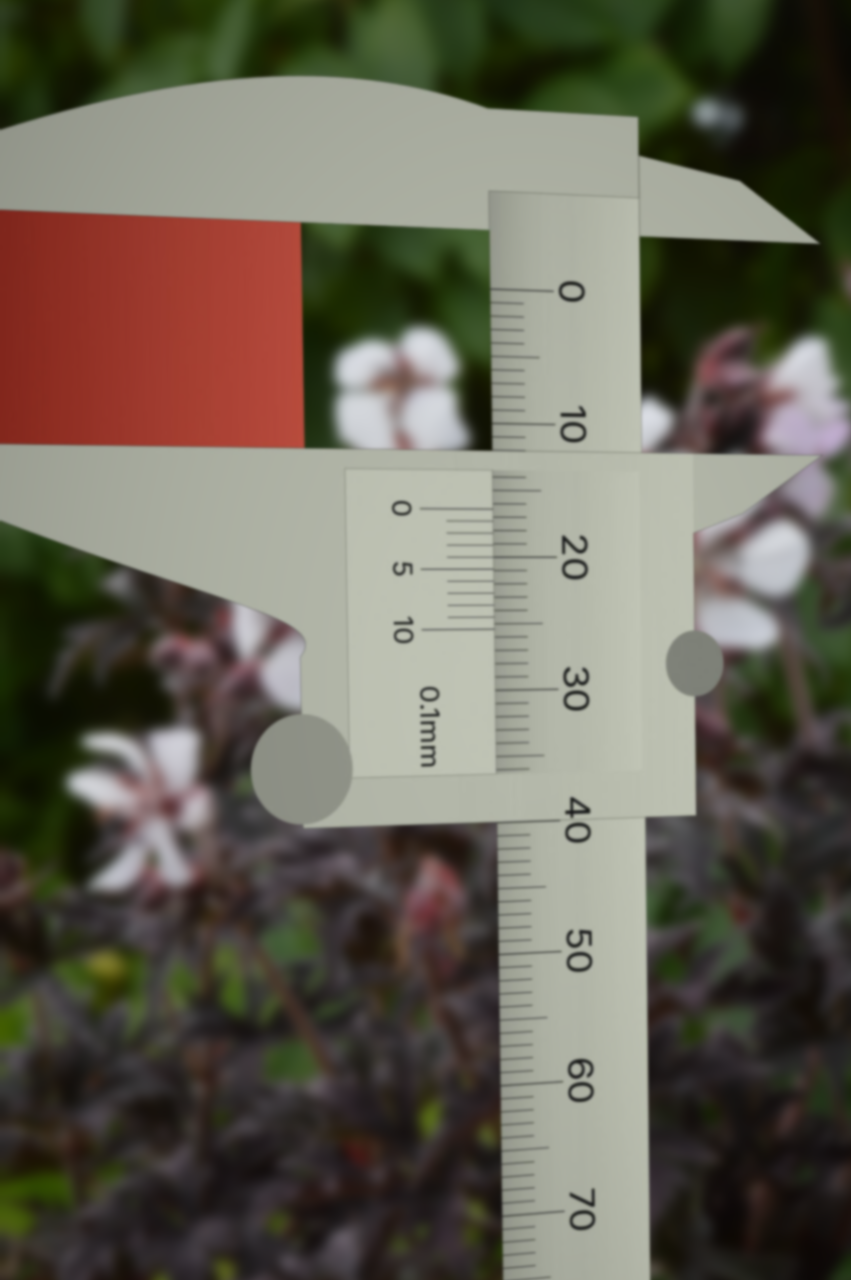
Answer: {"value": 16.4, "unit": "mm"}
